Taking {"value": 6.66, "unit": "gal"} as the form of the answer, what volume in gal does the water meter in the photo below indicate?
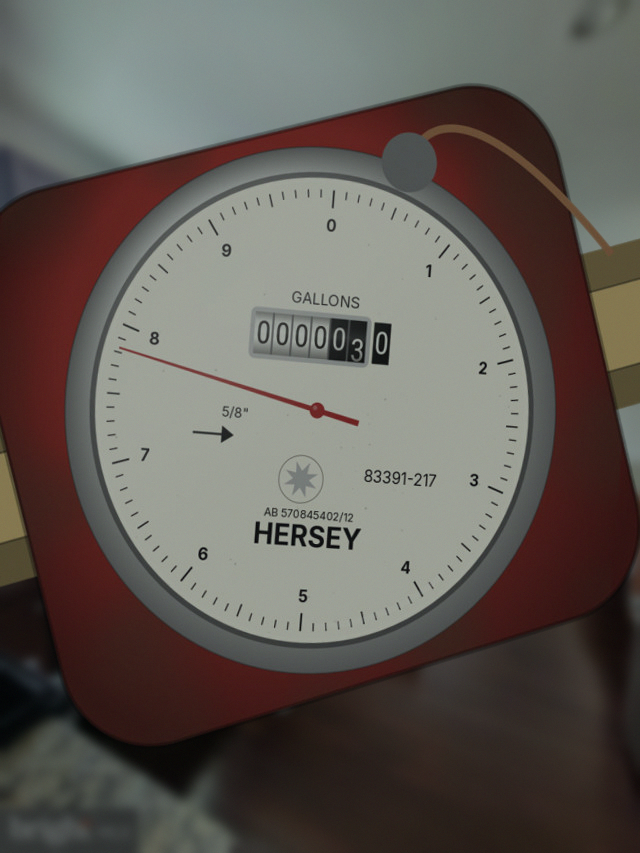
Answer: {"value": 27.8, "unit": "gal"}
